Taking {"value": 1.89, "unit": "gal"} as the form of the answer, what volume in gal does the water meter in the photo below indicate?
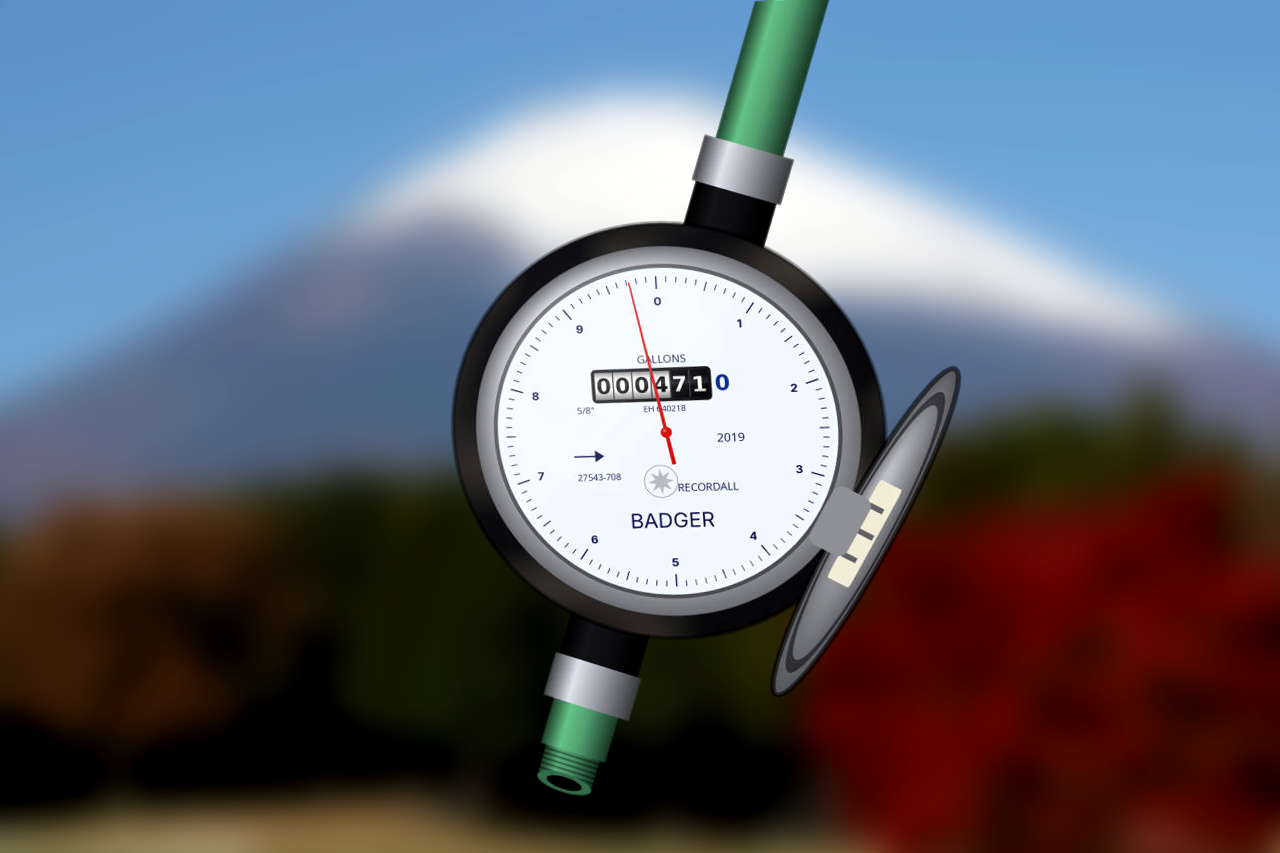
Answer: {"value": 4709.7, "unit": "gal"}
